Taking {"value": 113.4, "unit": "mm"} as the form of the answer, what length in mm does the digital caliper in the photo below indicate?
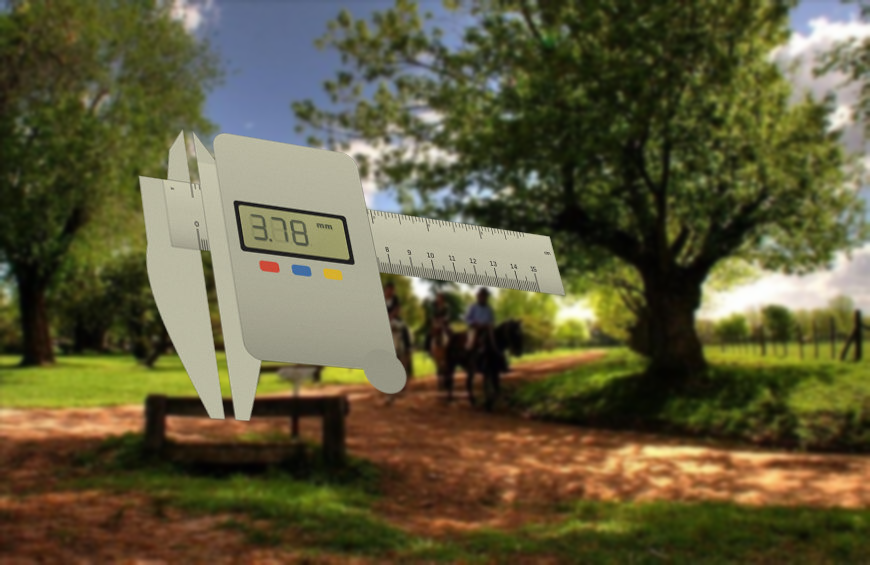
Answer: {"value": 3.78, "unit": "mm"}
